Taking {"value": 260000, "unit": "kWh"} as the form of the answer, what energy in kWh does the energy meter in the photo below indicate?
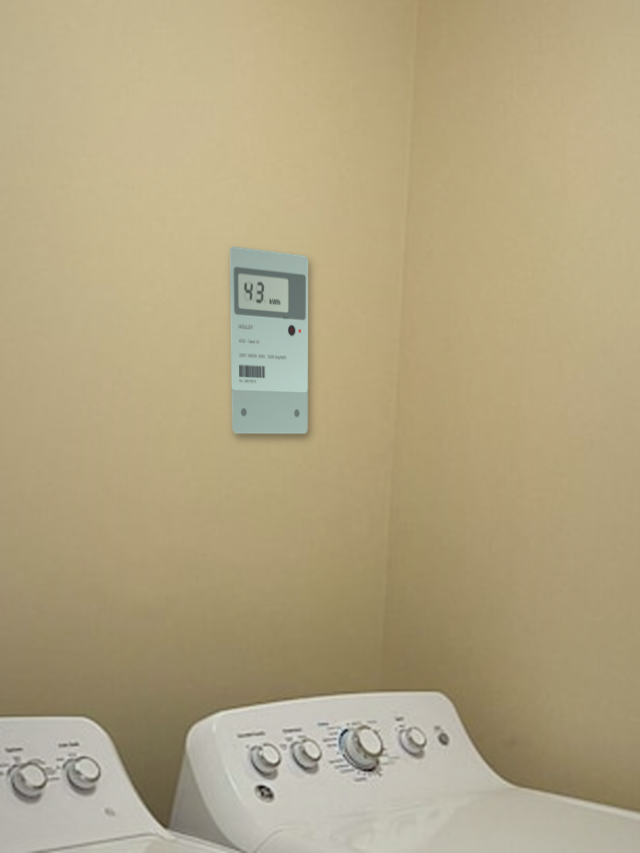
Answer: {"value": 43, "unit": "kWh"}
